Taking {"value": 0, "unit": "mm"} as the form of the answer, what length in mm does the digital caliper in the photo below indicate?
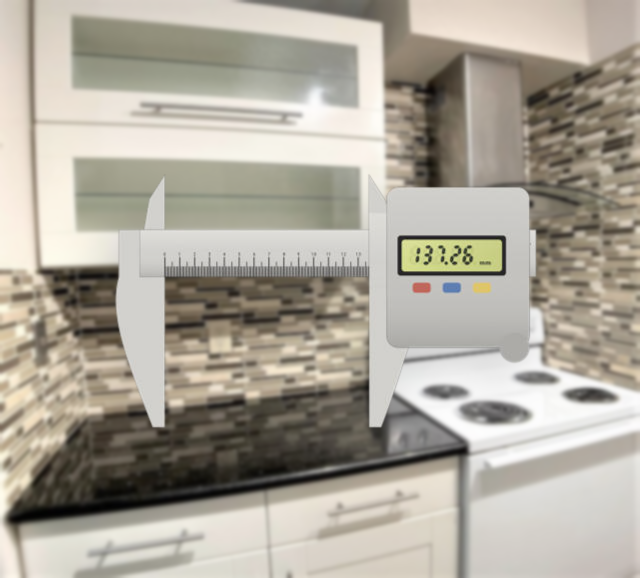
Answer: {"value": 137.26, "unit": "mm"}
